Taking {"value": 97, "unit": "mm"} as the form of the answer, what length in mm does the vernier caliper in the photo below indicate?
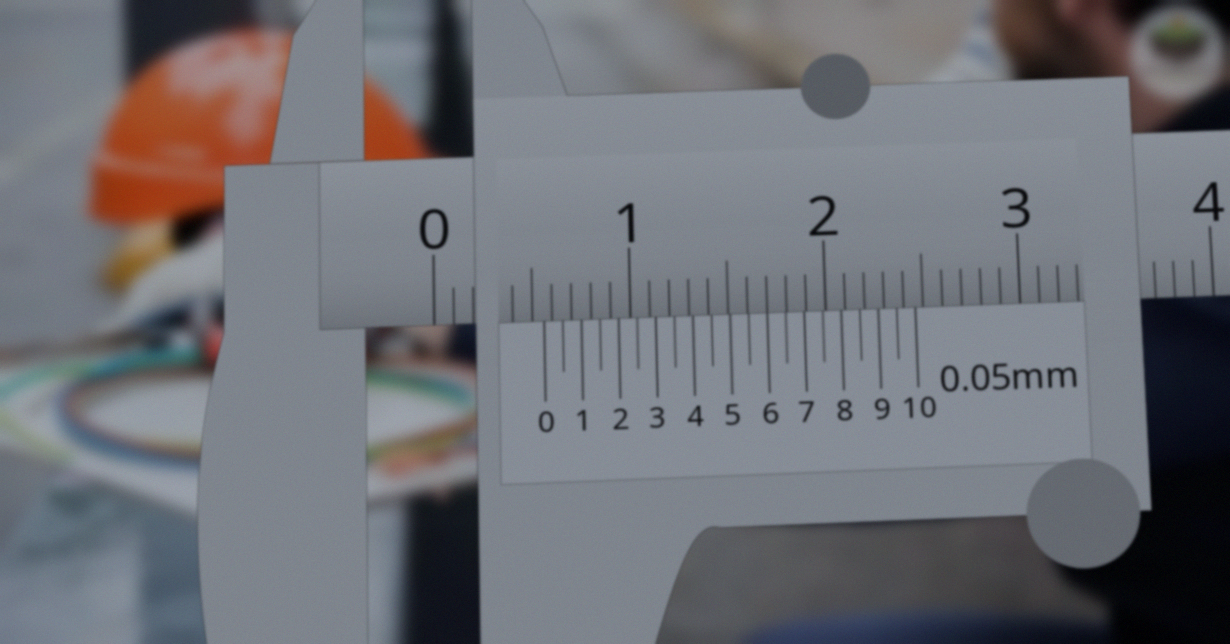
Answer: {"value": 5.6, "unit": "mm"}
